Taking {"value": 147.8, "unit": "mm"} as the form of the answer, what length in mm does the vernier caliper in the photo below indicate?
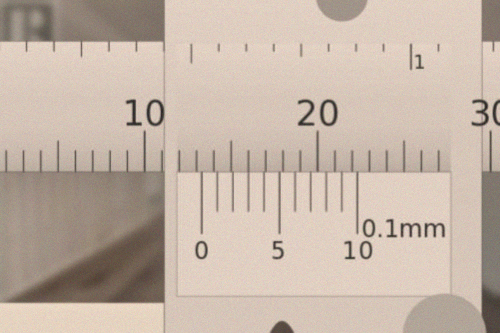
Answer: {"value": 13.3, "unit": "mm"}
